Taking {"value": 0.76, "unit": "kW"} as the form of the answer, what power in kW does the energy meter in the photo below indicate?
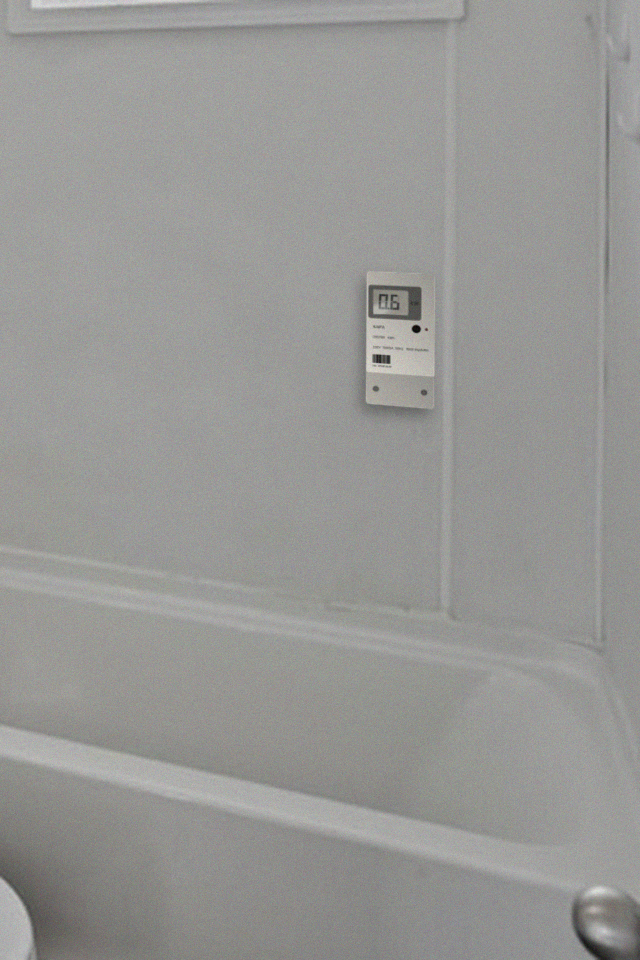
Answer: {"value": 0.6, "unit": "kW"}
